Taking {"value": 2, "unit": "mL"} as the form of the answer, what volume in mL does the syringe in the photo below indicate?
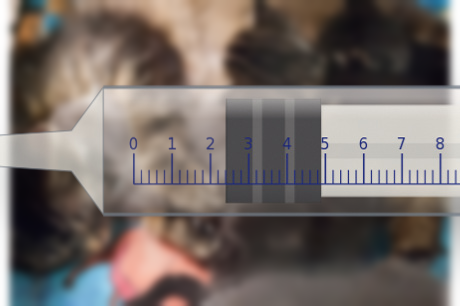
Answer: {"value": 2.4, "unit": "mL"}
